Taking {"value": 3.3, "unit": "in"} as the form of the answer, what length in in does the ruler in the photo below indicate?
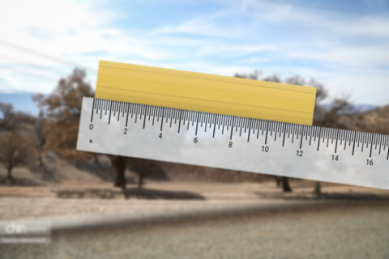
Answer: {"value": 12.5, "unit": "in"}
